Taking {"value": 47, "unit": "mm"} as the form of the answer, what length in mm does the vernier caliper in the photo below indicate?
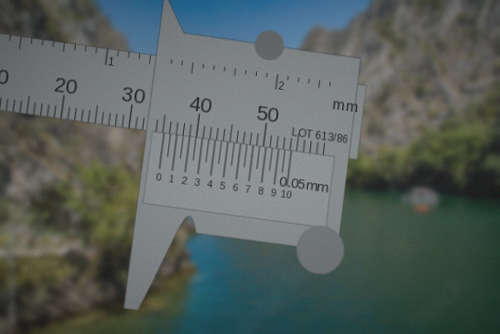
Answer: {"value": 35.2, "unit": "mm"}
